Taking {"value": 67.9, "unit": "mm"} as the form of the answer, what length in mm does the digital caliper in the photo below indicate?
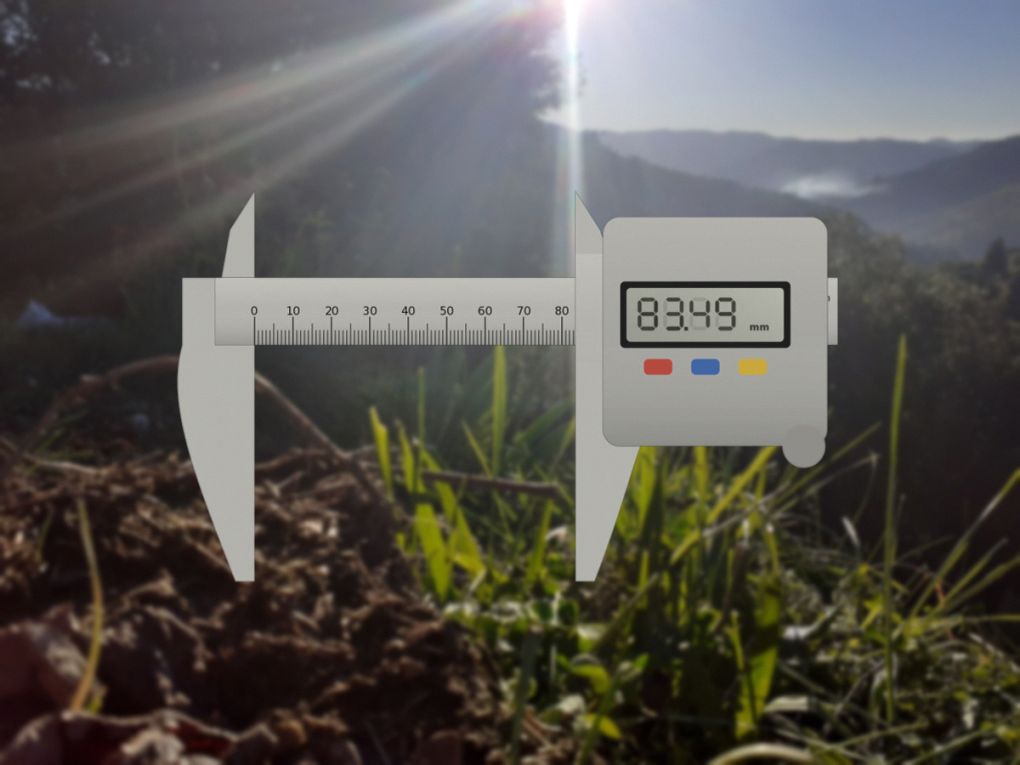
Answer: {"value": 83.49, "unit": "mm"}
